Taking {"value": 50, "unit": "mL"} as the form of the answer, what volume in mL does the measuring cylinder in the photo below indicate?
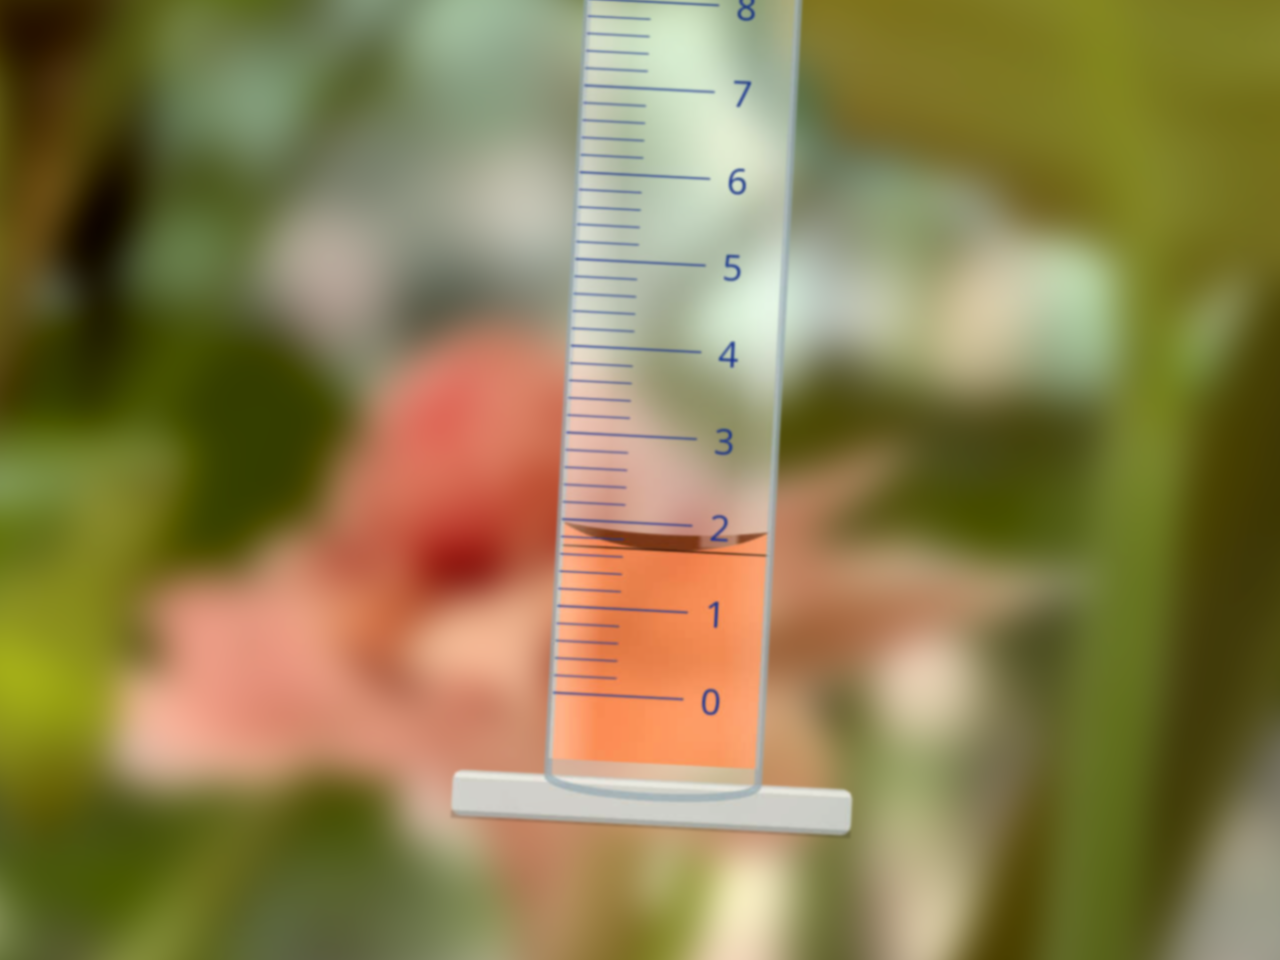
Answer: {"value": 1.7, "unit": "mL"}
